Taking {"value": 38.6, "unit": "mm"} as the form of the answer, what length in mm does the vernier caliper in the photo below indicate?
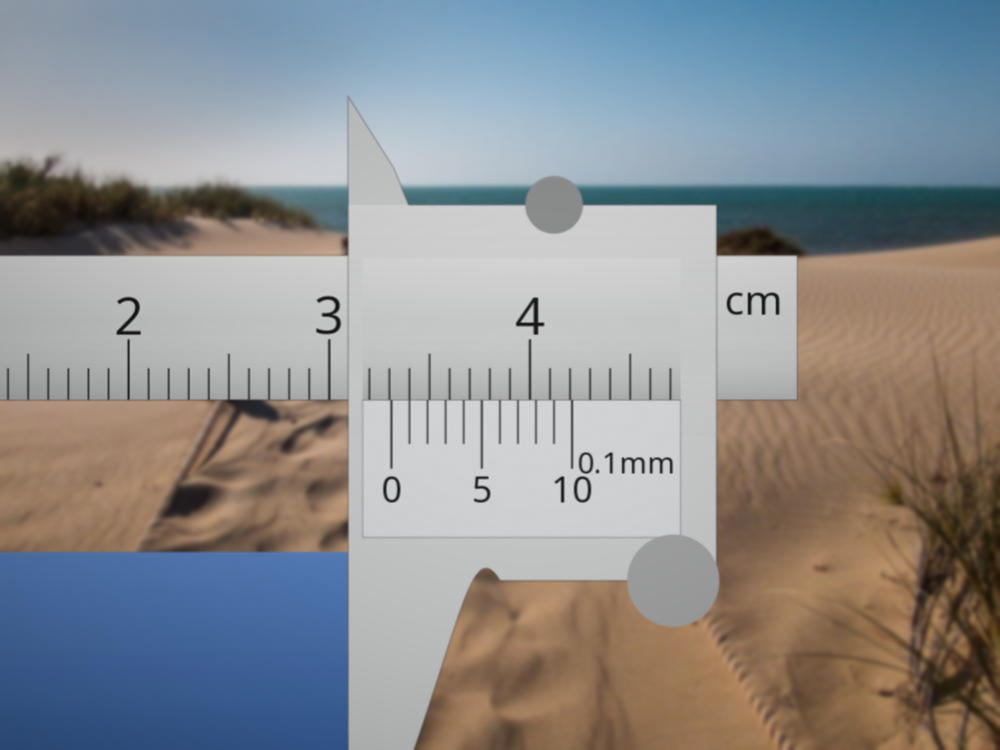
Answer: {"value": 33.1, "unit": "mm"}
